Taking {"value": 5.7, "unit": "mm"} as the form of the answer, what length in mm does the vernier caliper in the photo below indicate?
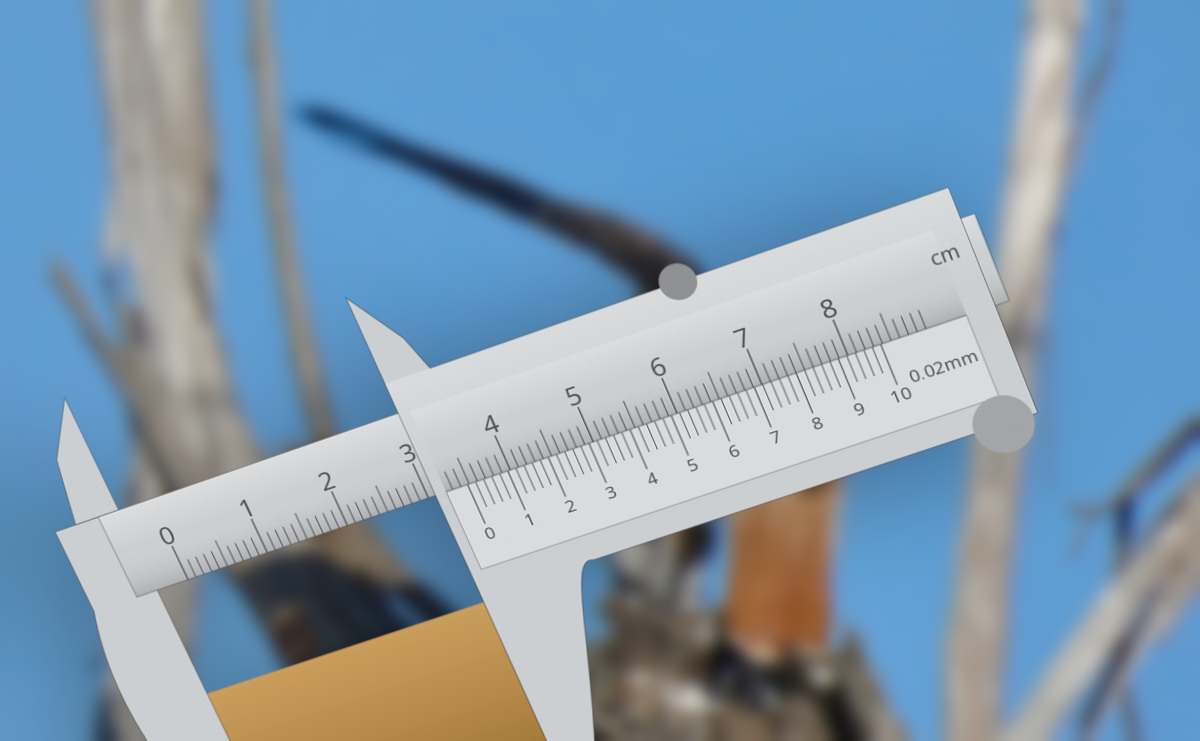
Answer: {"value": 34.8, "unit": "mm"}
